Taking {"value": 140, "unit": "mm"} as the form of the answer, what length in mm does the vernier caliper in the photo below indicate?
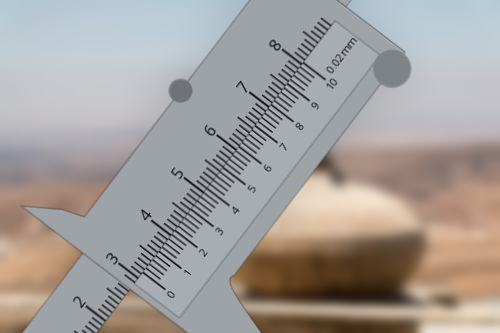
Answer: {"value": 31.4, "unit": "mm"}
